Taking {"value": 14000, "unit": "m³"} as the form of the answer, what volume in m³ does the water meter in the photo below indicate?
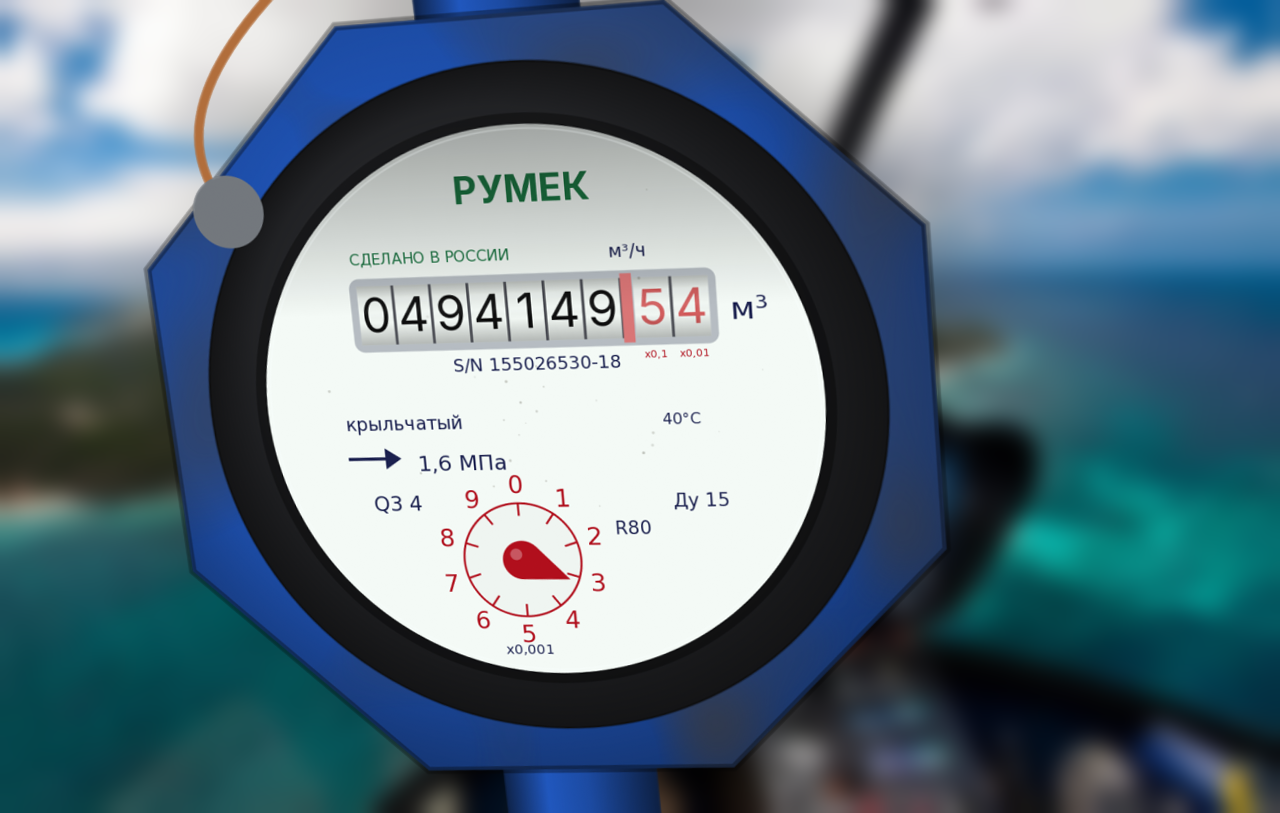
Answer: {"value": 494149.543, "unit": "m³"}
